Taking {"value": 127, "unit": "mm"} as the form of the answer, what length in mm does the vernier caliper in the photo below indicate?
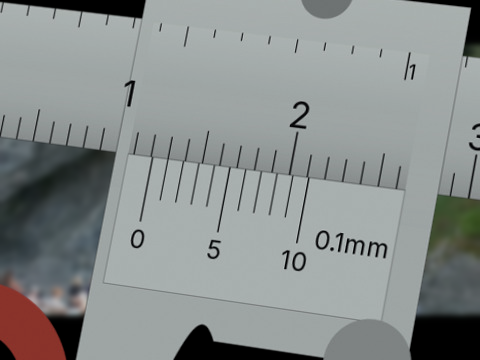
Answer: {"value": 12.1, "unit": "mm"}
